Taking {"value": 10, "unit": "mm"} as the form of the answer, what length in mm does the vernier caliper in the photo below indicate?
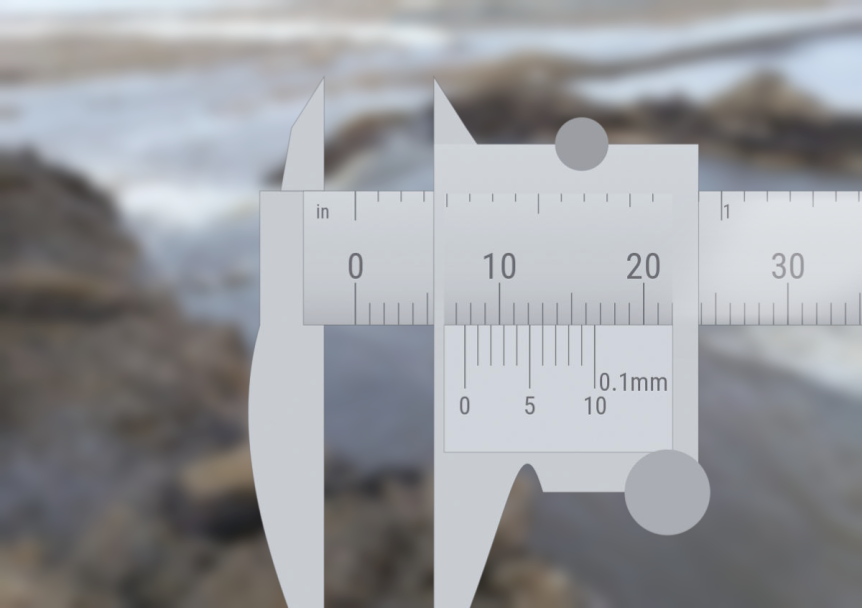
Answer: {"value": 7.6, "unit": "mm"}
